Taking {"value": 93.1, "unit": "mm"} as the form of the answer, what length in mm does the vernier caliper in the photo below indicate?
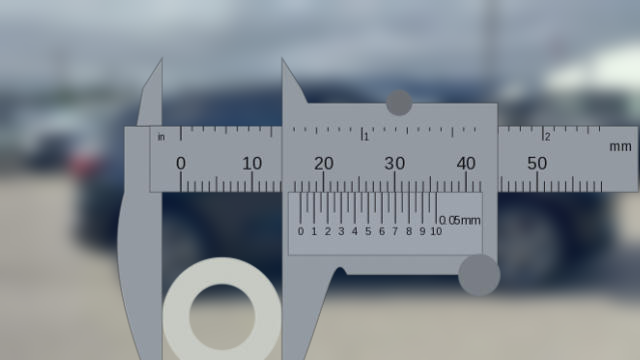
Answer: {"value": 16.8, "unit": "mm"}
